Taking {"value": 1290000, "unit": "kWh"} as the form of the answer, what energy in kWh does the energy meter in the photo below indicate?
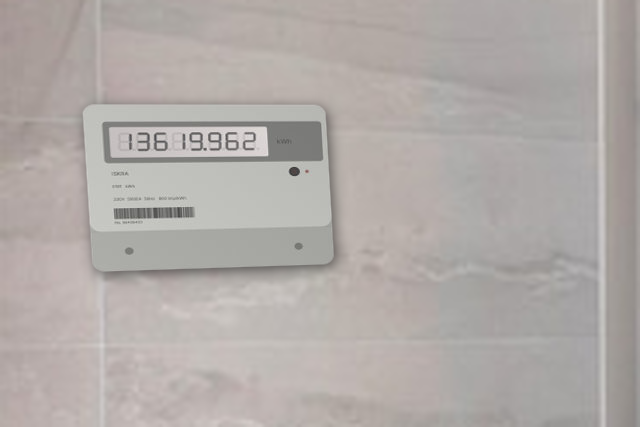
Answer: {"value": 13619.962, "unit": "kWh"}
